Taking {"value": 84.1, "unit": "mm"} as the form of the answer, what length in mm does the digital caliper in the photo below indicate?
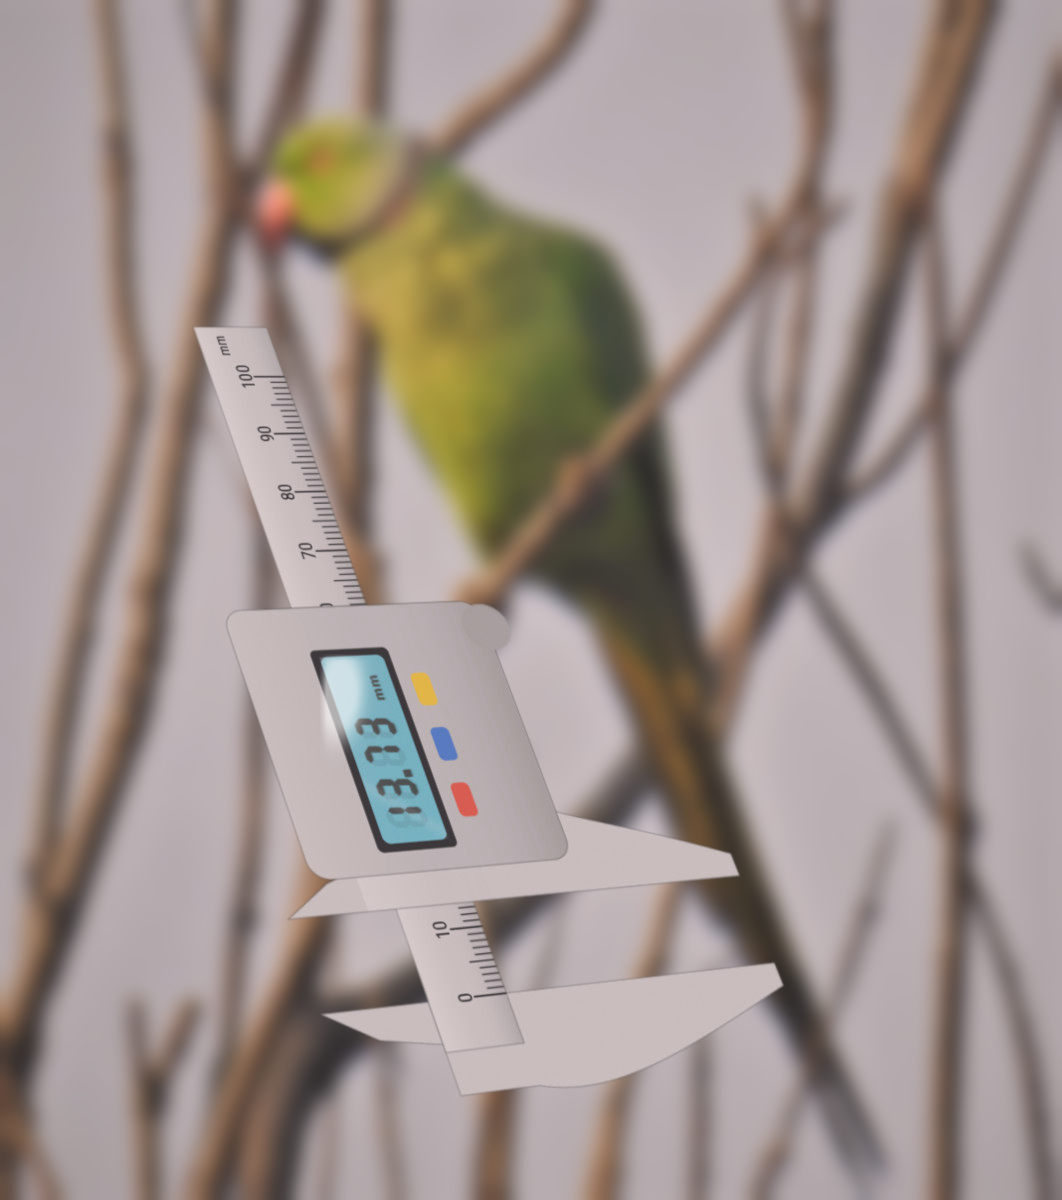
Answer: {"value": 13.73, "unit": "mm"}
